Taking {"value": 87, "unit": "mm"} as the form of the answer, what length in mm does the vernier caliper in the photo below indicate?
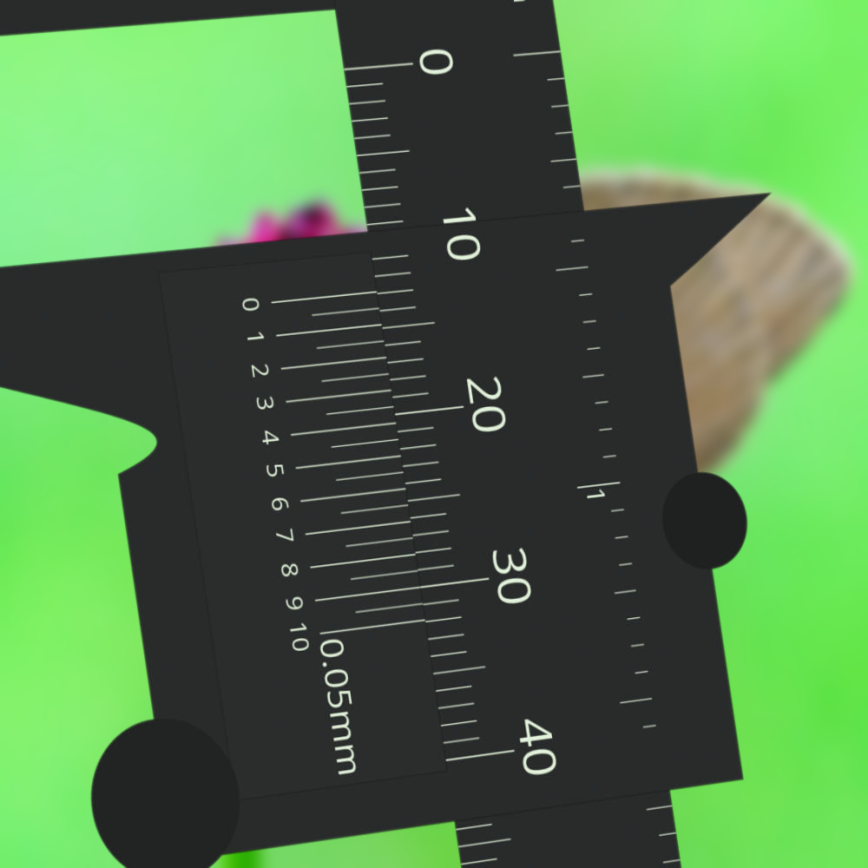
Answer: {"value": 12.9, "unit": "mm"}
